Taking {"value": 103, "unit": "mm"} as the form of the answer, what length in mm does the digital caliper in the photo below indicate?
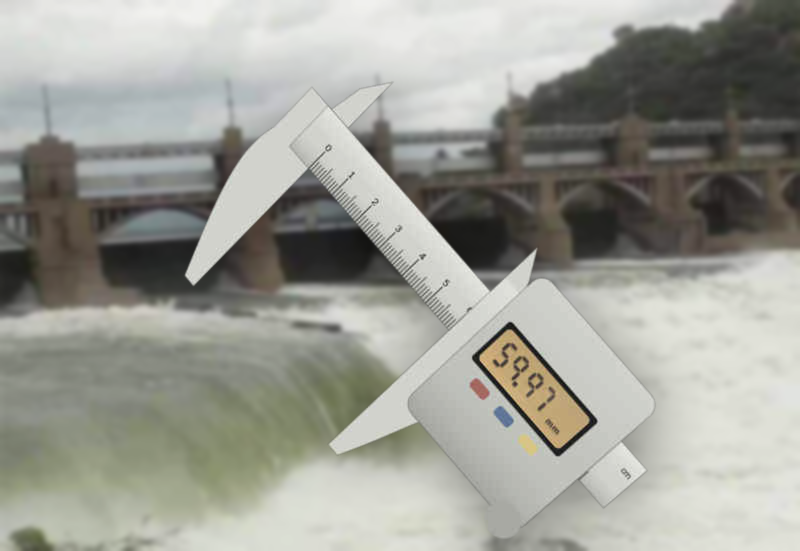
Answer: {"value": 59.97, "unit": "mm"}
